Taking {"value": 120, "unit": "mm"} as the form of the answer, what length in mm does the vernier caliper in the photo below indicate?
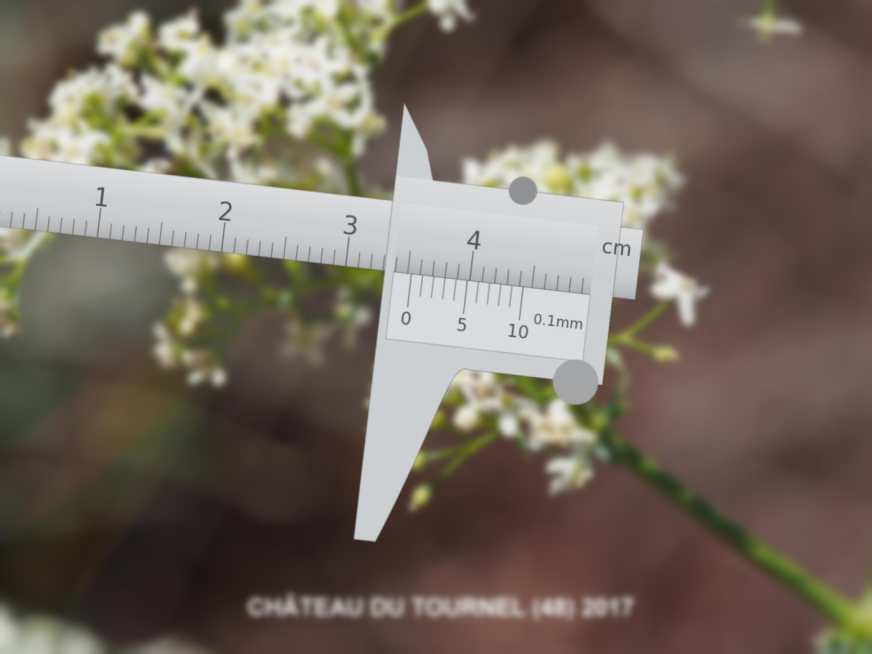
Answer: {"value": 35.3, "unit": "mm"}
